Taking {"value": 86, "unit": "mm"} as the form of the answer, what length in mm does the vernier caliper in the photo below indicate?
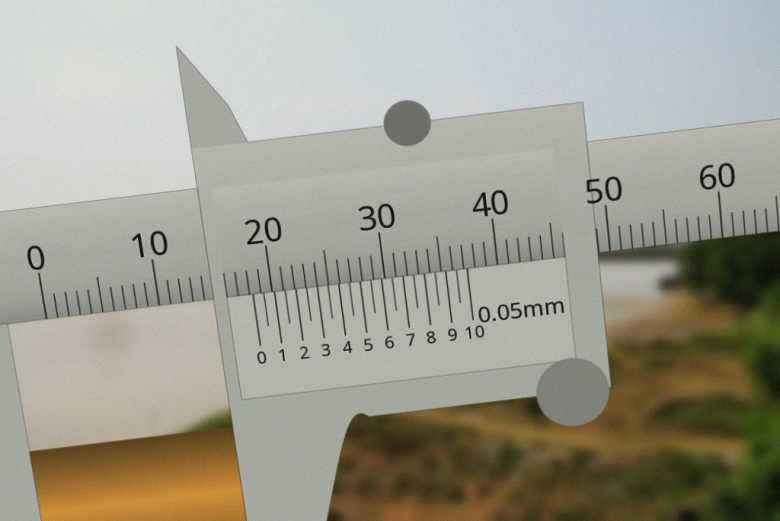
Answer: {"value": 18.3, "unit": "mm"}
